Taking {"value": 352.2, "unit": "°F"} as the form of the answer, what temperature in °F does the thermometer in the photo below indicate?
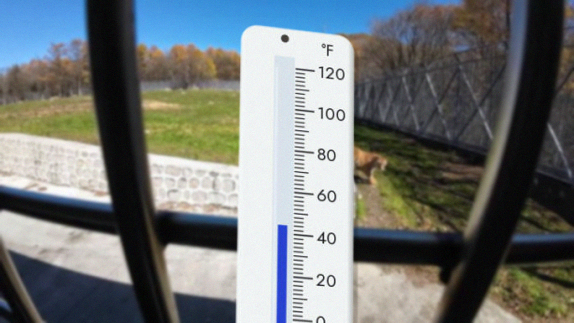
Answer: {"value": 44, "unit": "°F"}
